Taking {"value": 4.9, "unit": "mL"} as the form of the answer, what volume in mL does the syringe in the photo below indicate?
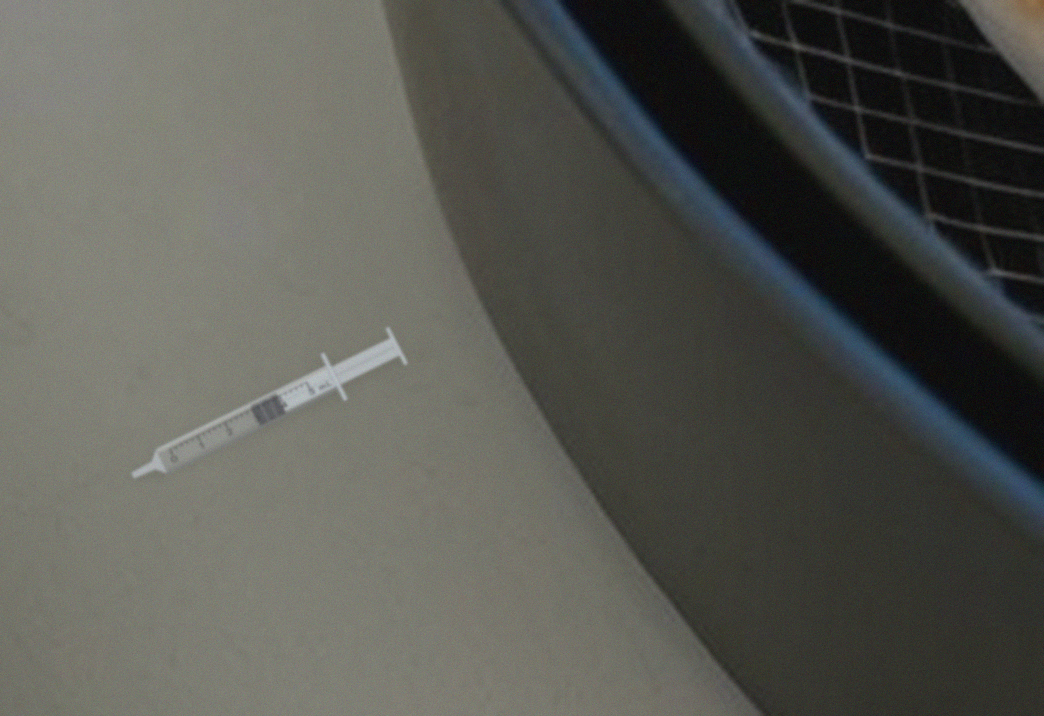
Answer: {"value": 3, "unit": "mL"}
